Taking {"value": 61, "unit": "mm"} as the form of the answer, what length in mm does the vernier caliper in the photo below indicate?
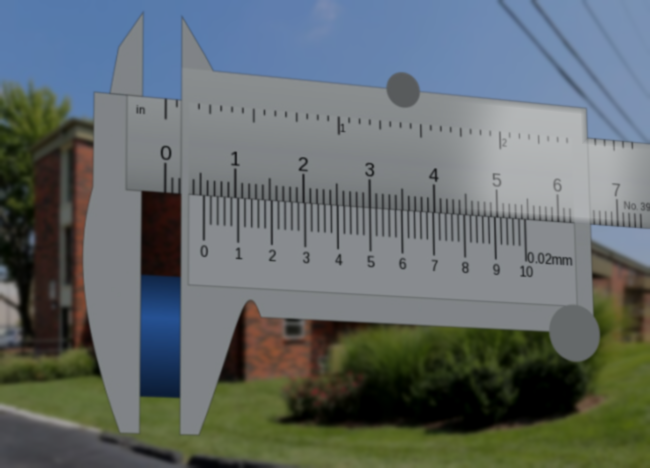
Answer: {"value": 5.5, "unit": "mm"}
